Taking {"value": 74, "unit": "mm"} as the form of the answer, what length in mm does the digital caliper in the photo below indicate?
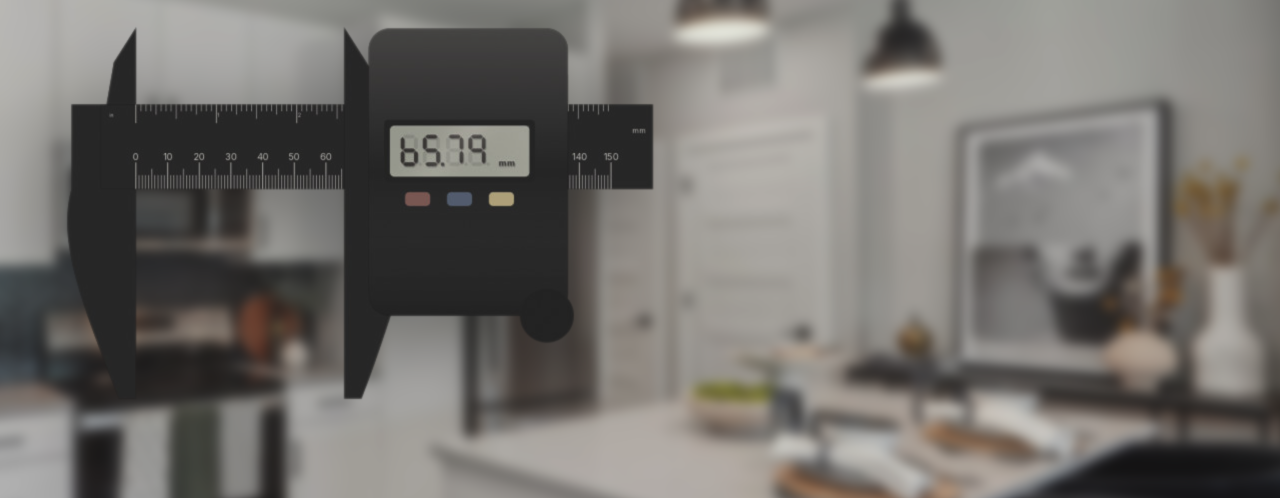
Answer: {"value": 65.79, "unit": "mm"}
